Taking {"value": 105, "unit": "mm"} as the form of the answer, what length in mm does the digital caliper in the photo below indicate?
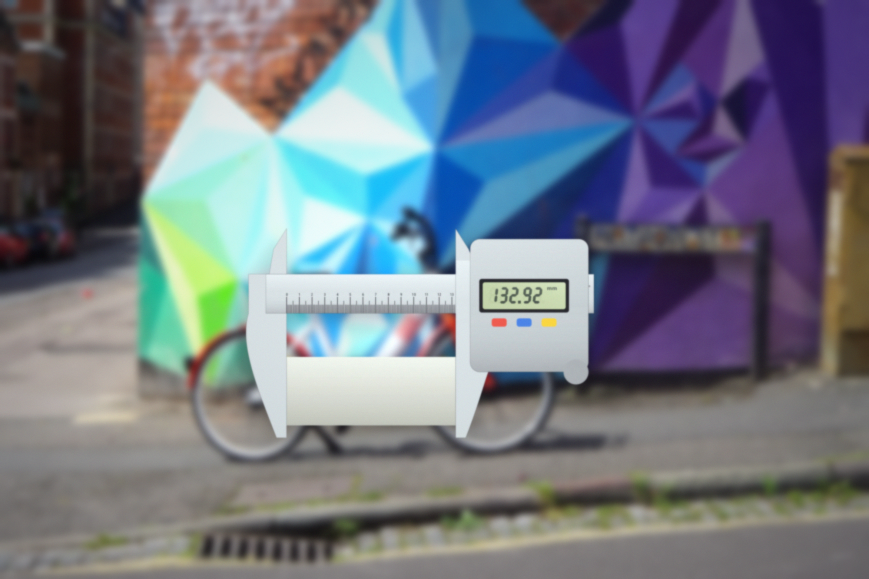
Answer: {"value": 132.92, "unit": "mm"}
